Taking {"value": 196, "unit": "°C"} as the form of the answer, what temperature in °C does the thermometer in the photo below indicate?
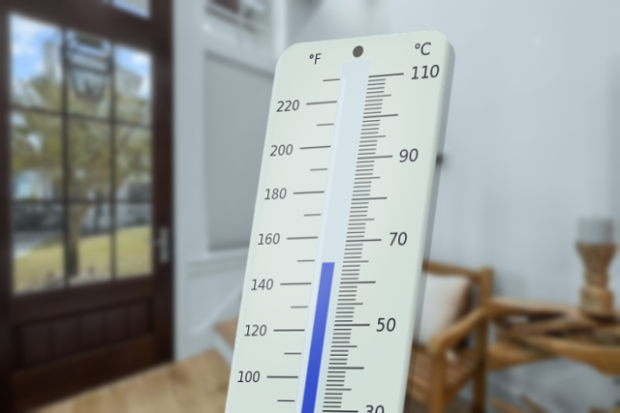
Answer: {"value": 65, "unit": "°C"}
